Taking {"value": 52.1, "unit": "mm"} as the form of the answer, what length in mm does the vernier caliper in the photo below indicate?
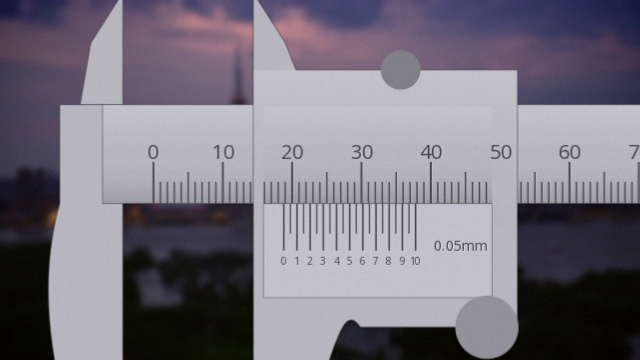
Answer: {"value": 18.8, "unit": "mm"}
